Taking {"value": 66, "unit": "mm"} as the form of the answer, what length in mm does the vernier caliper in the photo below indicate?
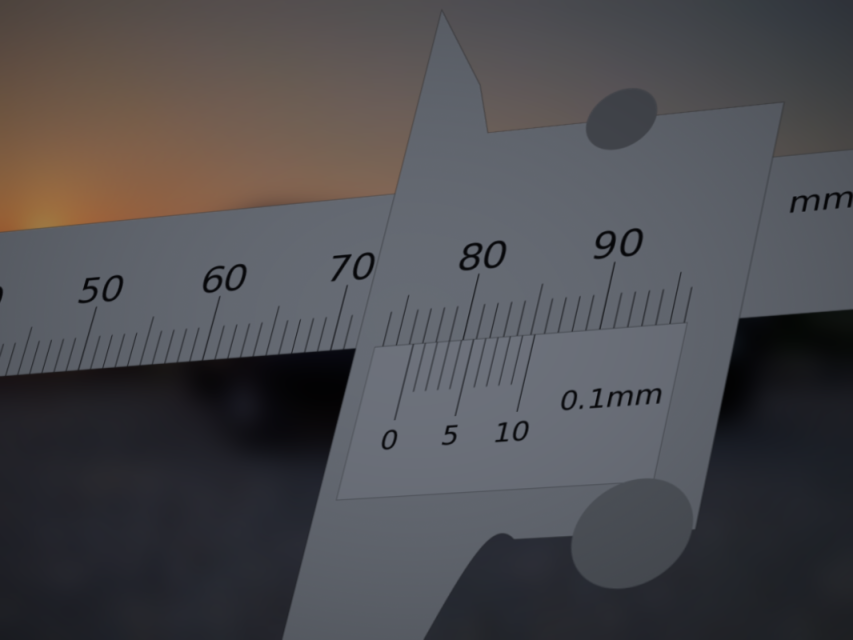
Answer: {"value": 76.3, "unit": "mm"}
